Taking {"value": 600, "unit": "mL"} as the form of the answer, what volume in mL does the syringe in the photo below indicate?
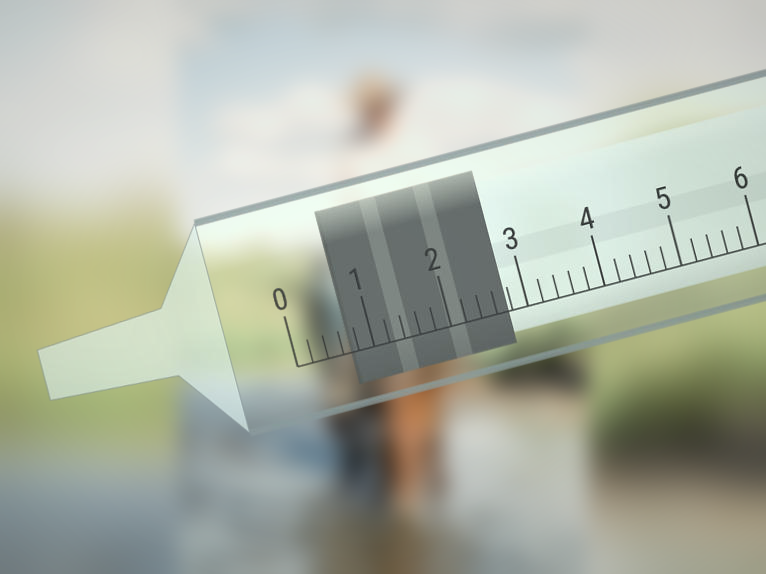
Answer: {"value": 0.7, "unit": "mL"}
